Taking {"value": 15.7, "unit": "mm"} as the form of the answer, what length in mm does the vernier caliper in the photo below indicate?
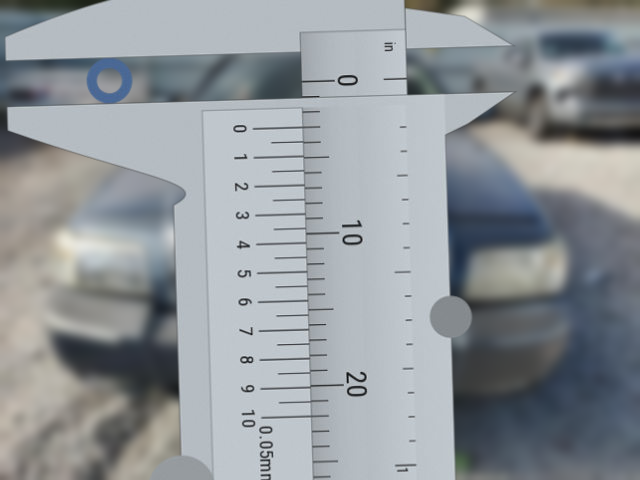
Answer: {"value": 3.0, "unit": "mm"}
